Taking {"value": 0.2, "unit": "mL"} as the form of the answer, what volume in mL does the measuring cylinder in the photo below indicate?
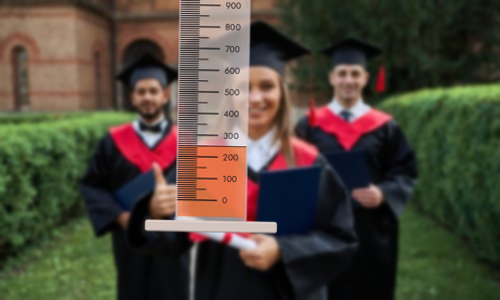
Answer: {"value": 250, "unit": "mL"}
